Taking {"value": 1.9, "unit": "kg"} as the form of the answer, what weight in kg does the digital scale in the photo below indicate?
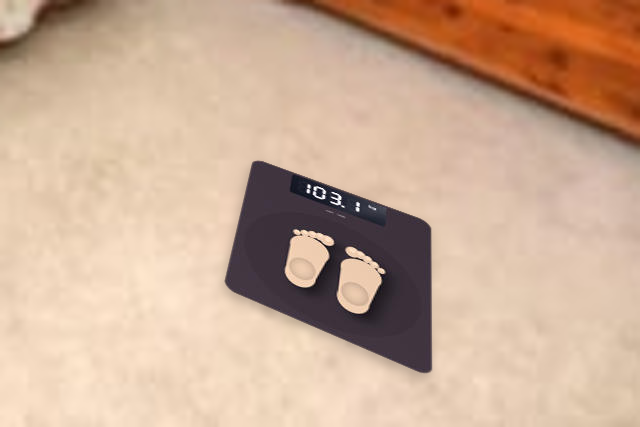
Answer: {"value": 103.1, "unit": "kg"}
